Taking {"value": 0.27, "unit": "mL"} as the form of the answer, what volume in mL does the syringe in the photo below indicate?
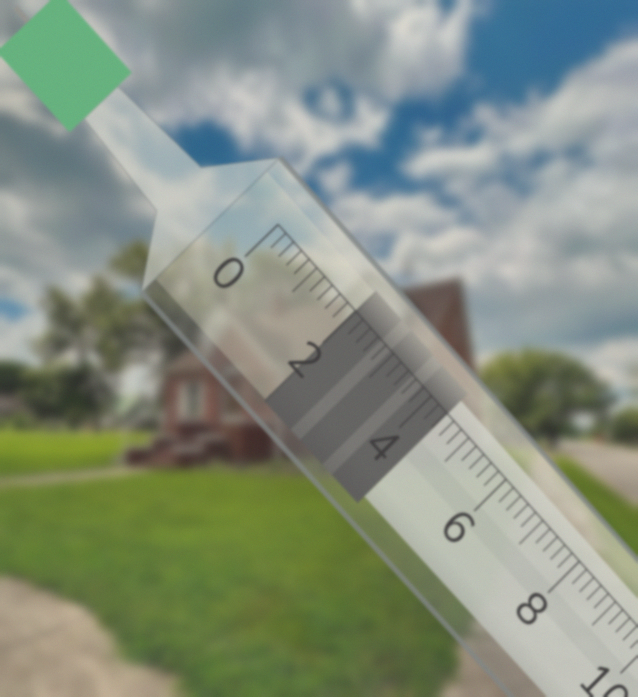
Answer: {"value": 2, "unit": "mL"}
